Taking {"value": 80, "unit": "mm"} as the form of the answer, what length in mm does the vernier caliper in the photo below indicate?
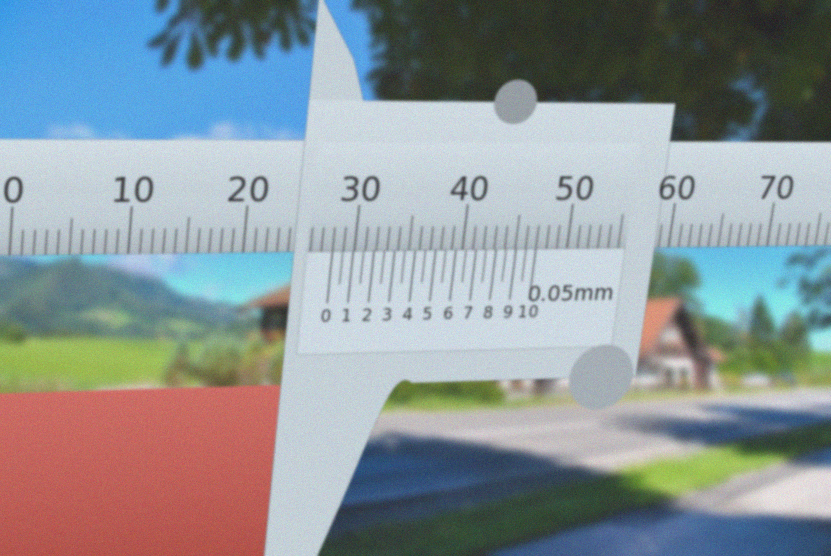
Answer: {"value": 28.0, "unit": "mm"}
